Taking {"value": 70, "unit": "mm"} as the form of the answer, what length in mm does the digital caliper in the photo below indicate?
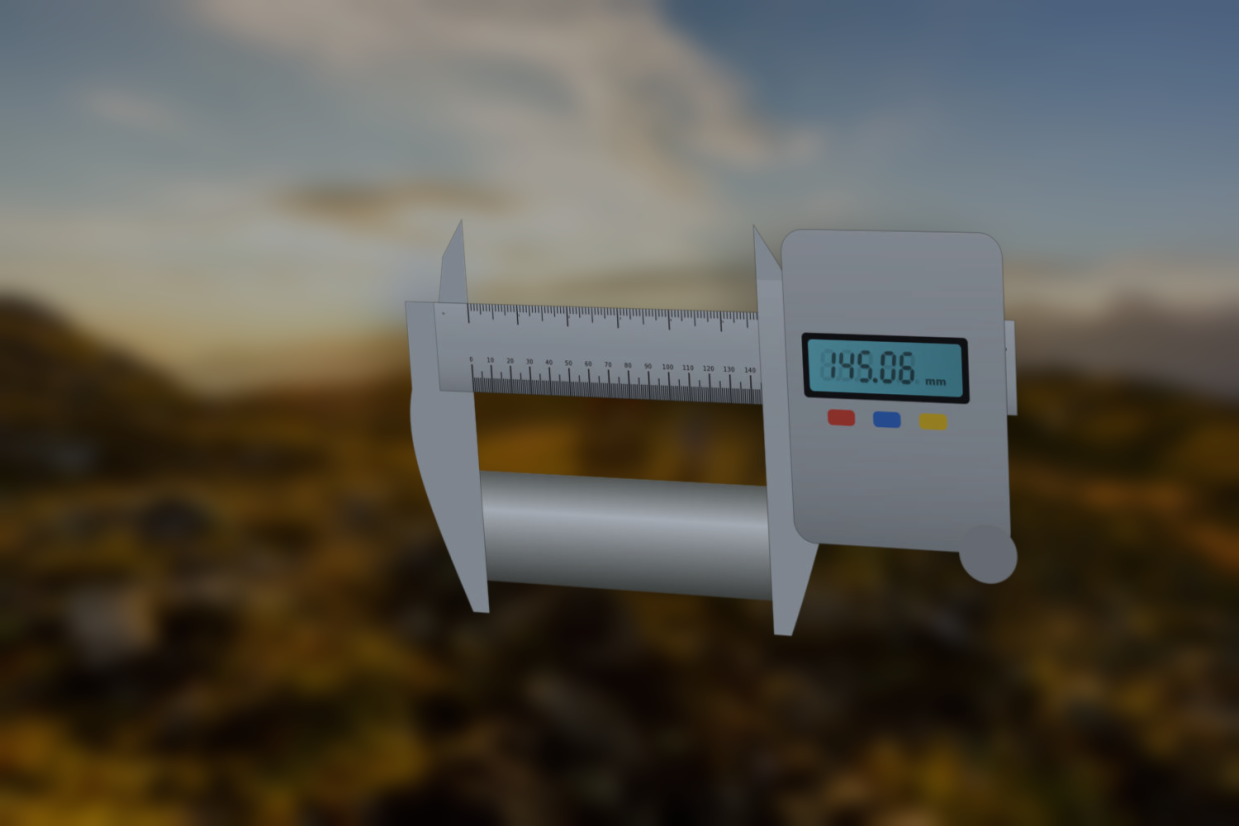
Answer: {"value": 145.06, "unit": "mm"}
